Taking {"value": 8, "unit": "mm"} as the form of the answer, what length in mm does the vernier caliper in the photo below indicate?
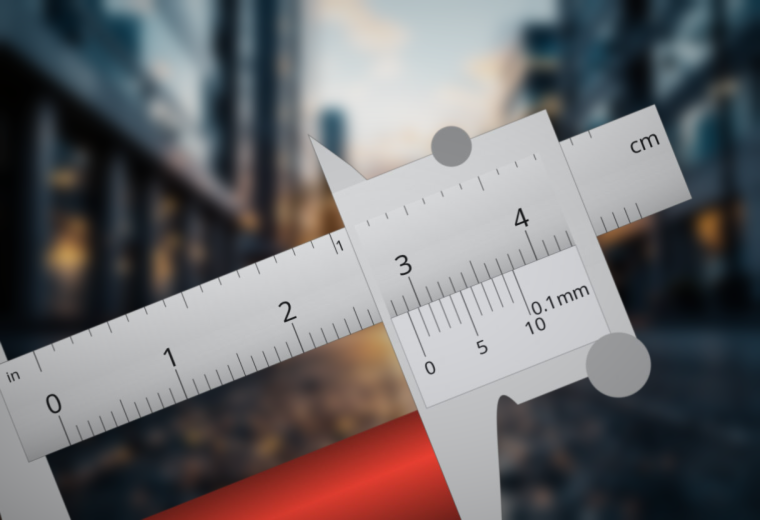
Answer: {"value": 28.9, "unit": "mm"}
